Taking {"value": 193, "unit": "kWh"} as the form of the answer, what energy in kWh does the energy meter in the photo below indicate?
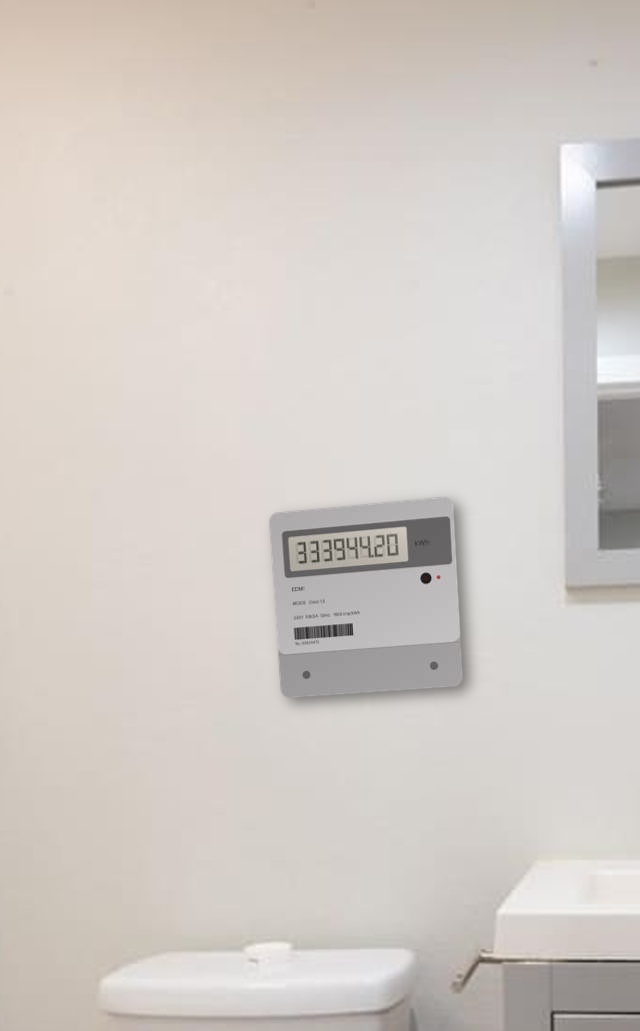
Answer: {"value": 333944.20, "unit": "kWh"}
